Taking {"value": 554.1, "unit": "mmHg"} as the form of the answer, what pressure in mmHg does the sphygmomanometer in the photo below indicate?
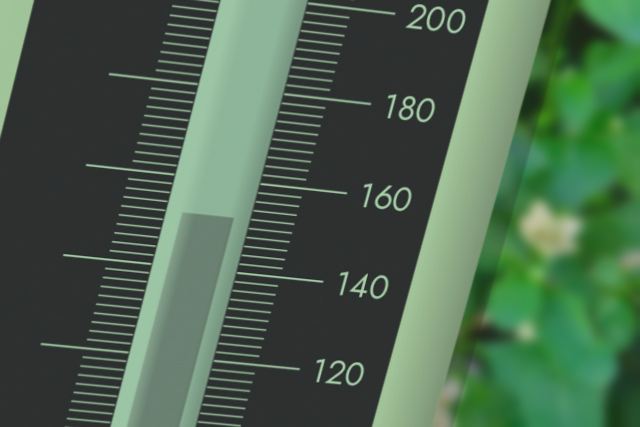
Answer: {"value": 152, "unit": "mmHg"}
